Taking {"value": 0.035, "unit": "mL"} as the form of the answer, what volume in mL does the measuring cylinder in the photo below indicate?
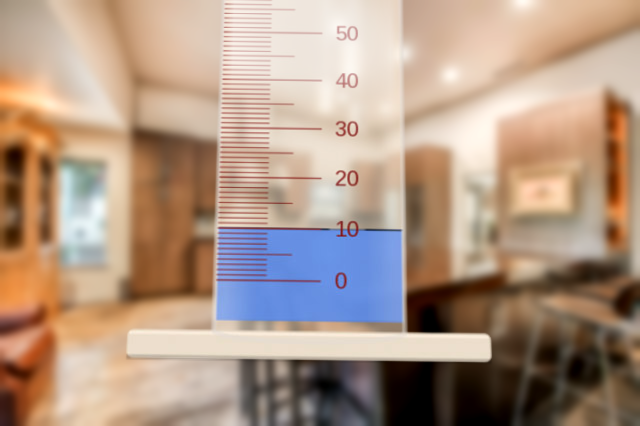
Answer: {"value": 10, "unit": "mL"}
